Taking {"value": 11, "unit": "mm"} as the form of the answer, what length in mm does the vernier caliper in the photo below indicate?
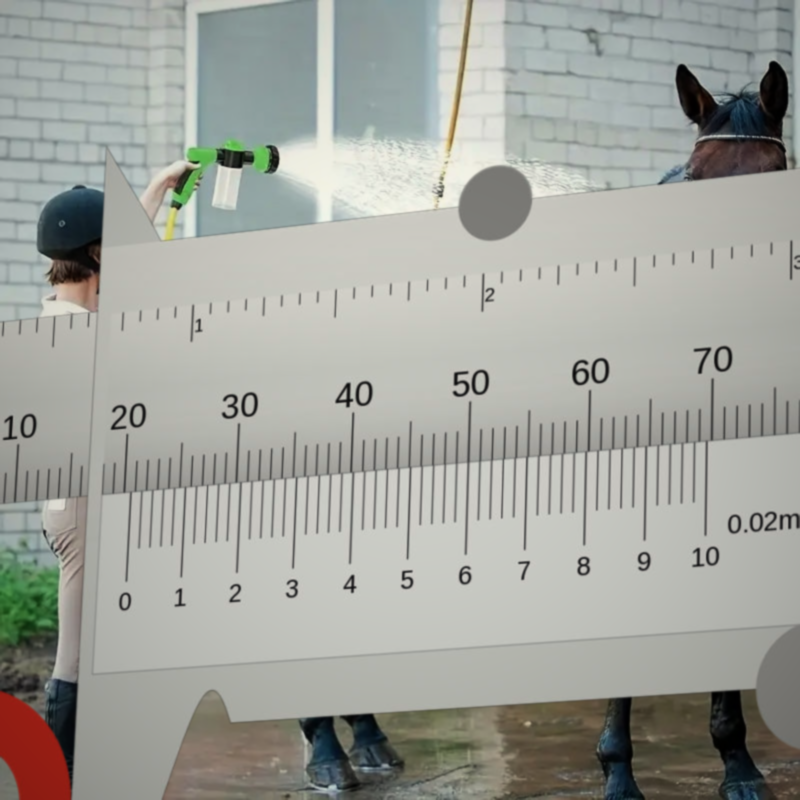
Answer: {"value": 20.6, "unit": "mm"}
